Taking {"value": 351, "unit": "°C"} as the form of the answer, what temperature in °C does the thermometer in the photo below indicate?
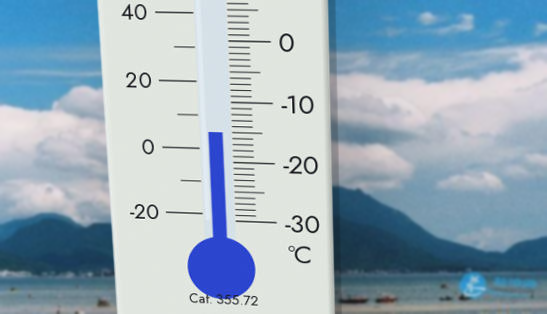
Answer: {"value": -15, "unit": "°C"}
